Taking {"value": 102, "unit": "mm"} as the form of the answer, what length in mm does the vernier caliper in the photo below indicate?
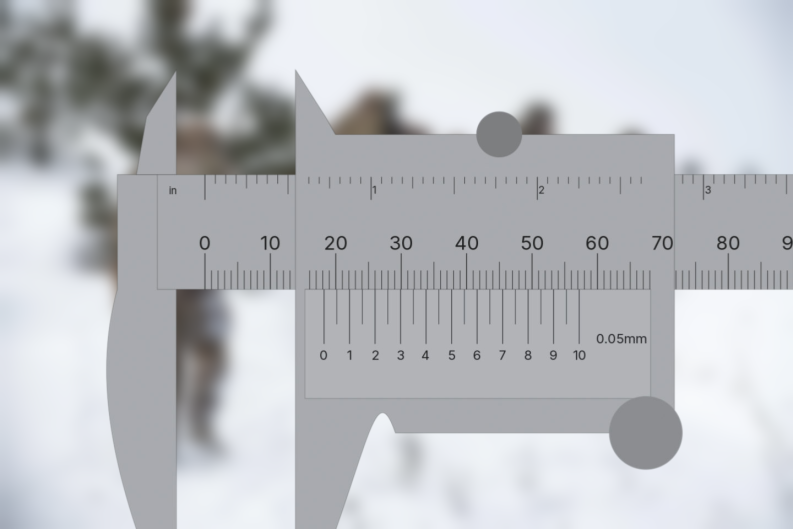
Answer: {"value": 18.2, "unit": "mm"}
